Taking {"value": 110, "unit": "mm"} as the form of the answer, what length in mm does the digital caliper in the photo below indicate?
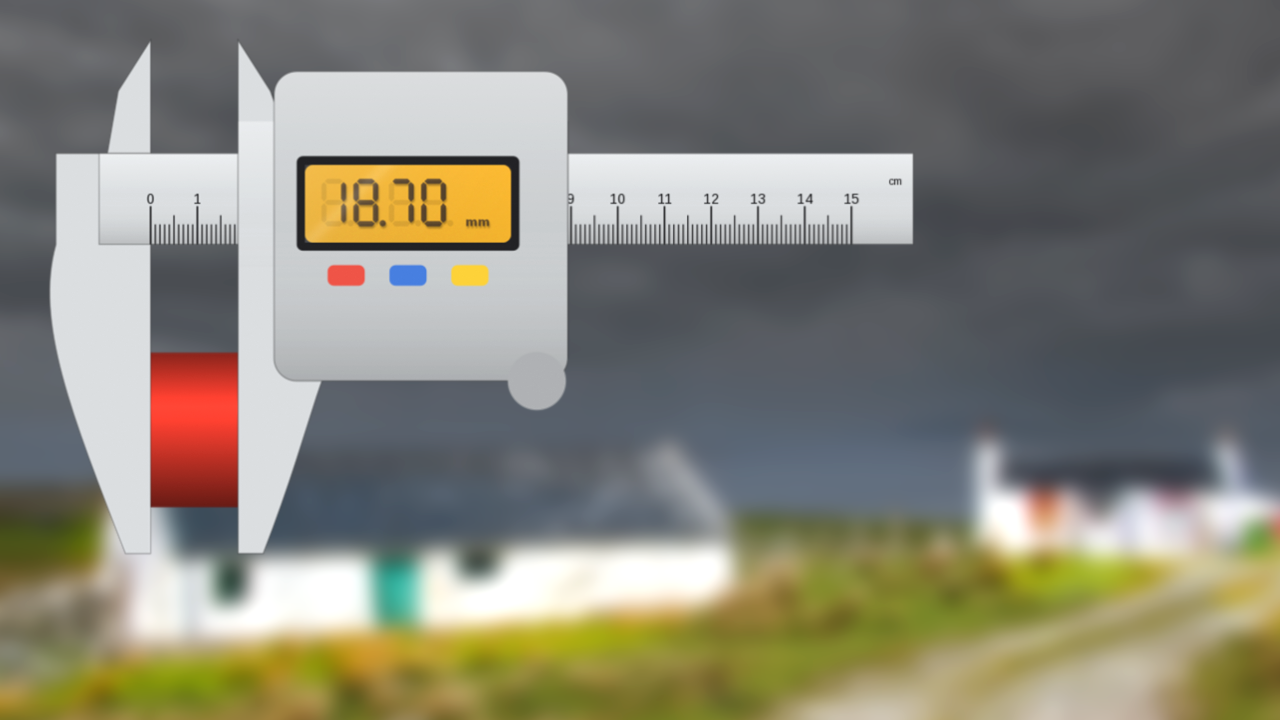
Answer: {"value": 18.70, "unit": "mm"}
